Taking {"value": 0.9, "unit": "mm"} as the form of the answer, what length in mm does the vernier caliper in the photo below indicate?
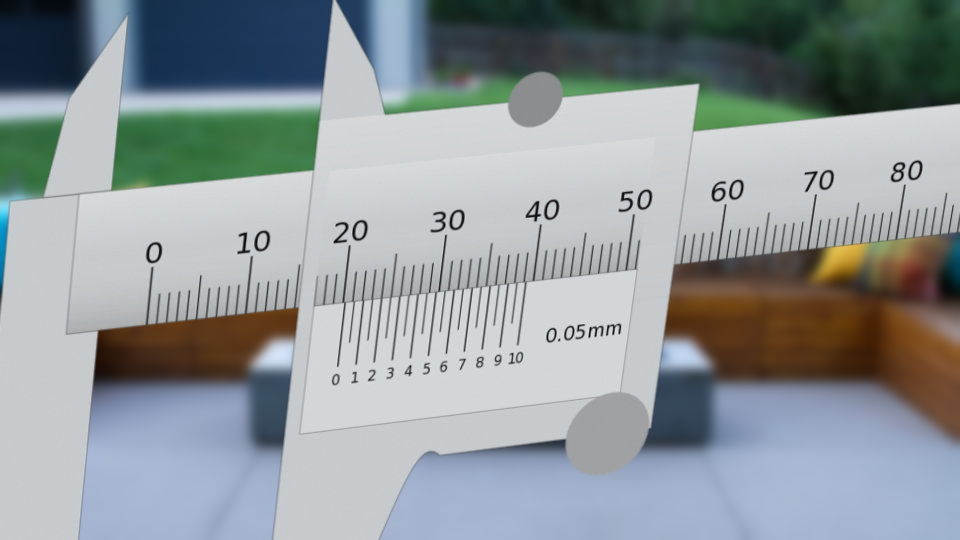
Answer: {"value": 20.2, "unit": "mm"}
